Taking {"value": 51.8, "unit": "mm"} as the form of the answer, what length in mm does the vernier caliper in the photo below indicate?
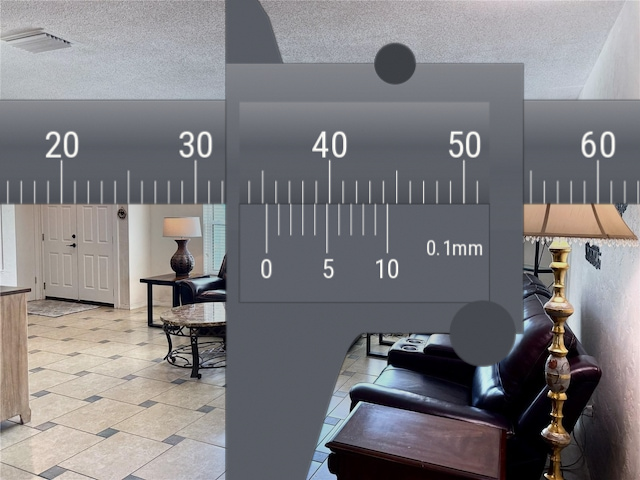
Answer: {"value": 35.3, "unit": "mm"}
